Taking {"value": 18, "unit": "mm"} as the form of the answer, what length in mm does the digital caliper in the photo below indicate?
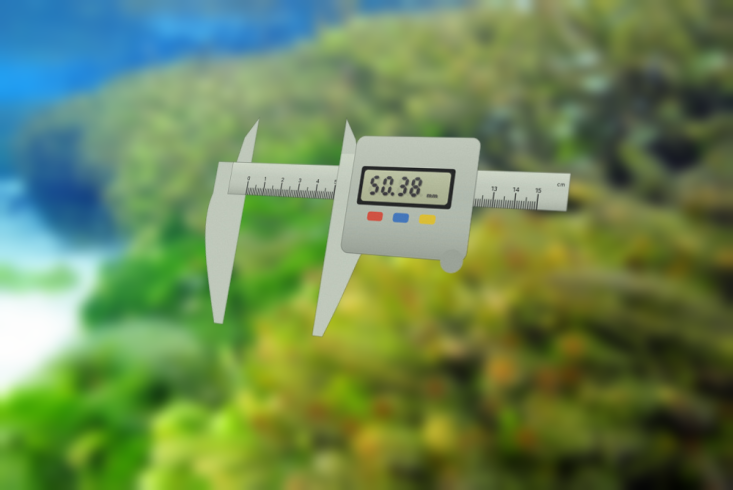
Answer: {"value": 50.38, "unit": "mm"}
